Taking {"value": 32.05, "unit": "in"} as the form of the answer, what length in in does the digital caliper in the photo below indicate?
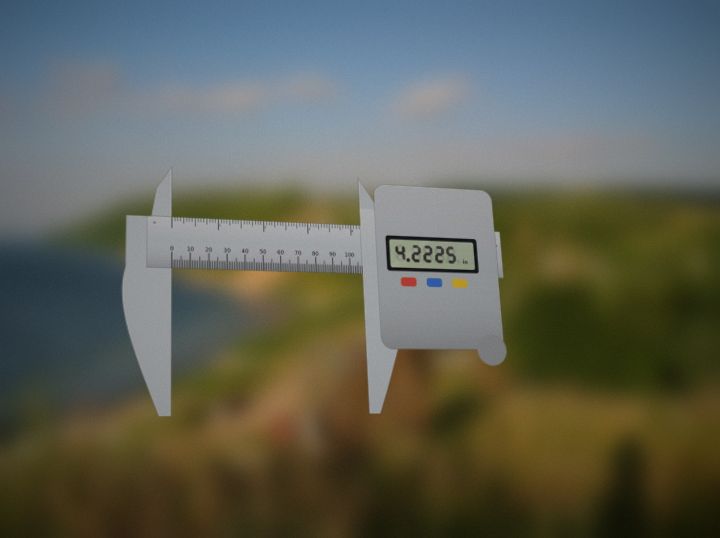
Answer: {"value": 4.2225, "unit": "in"}
